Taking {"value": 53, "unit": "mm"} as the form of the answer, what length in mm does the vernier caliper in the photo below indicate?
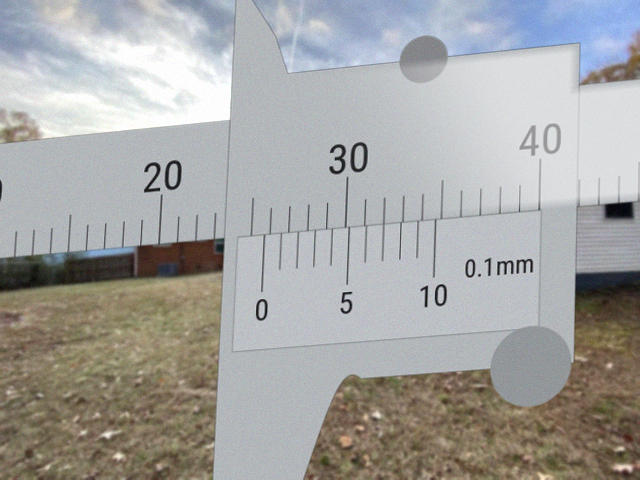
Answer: {"value": 25.7, "unit": "mm"}
